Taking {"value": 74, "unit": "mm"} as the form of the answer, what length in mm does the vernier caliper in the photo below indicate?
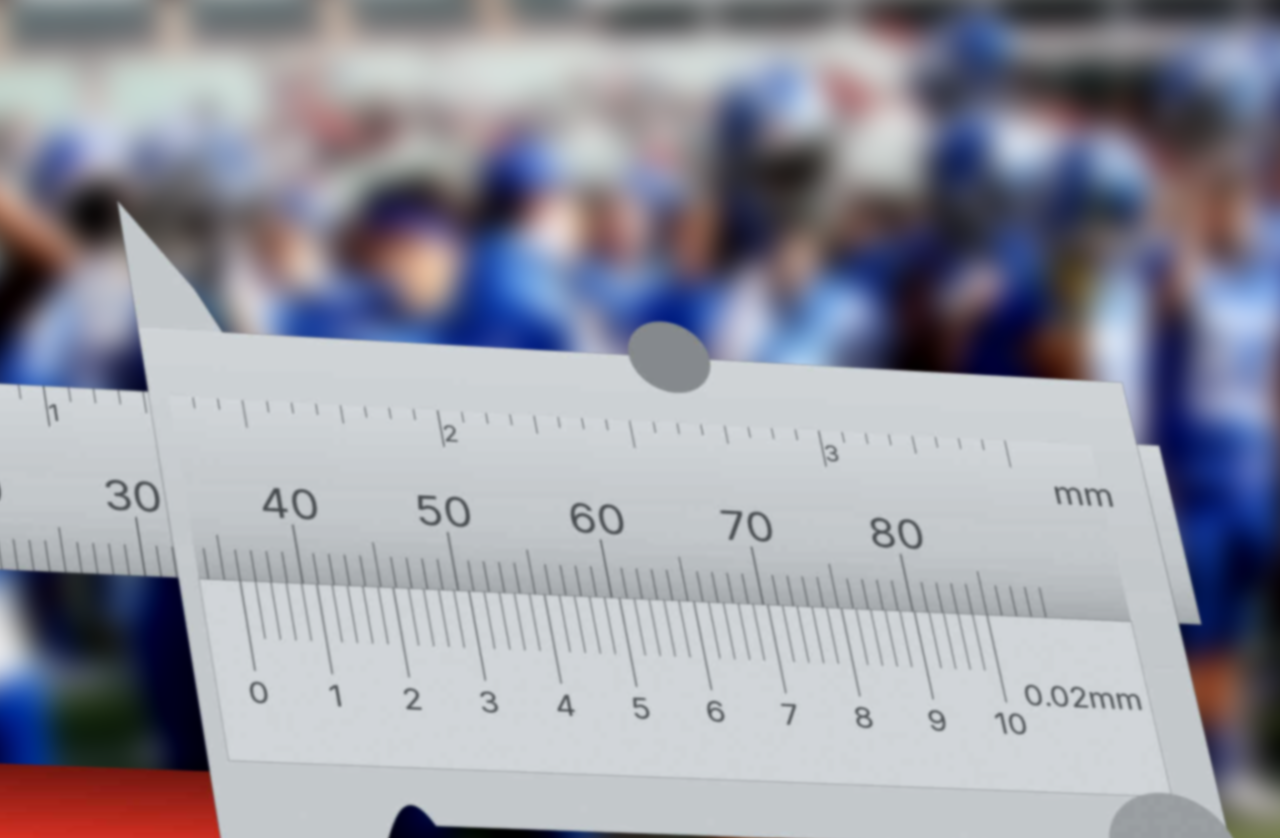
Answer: {"value": 36.0, "unit": "mm"}
